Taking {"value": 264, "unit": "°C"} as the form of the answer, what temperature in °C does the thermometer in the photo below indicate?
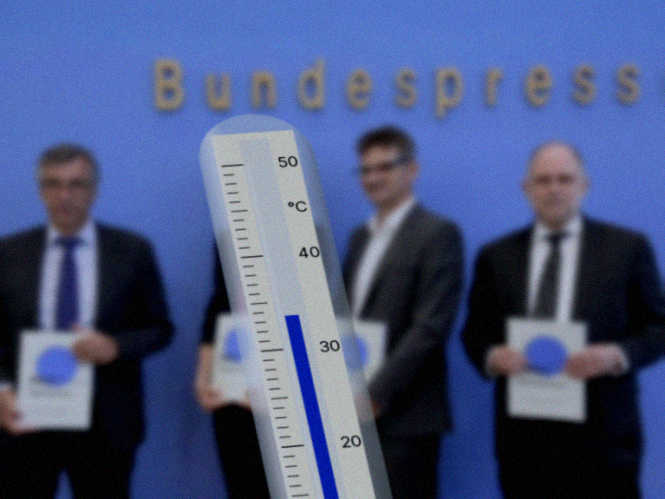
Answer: {"value": 33.5, "unit": "°C"}
